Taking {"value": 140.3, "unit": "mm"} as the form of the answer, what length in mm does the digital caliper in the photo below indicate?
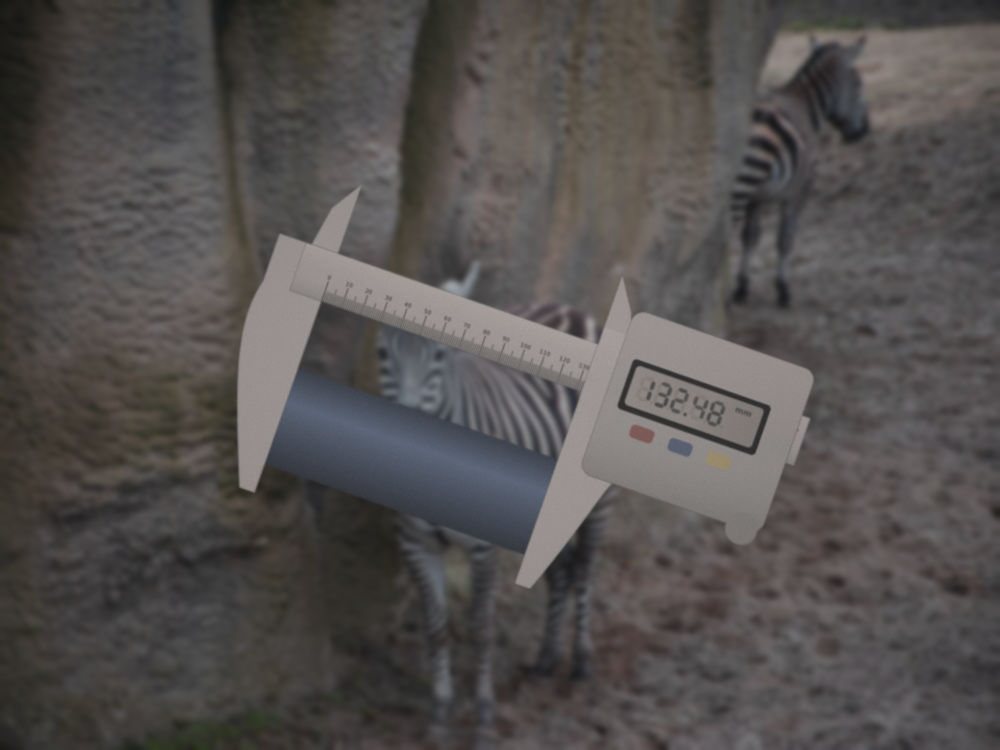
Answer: {"value": 132.48, "unit": "mm"}
